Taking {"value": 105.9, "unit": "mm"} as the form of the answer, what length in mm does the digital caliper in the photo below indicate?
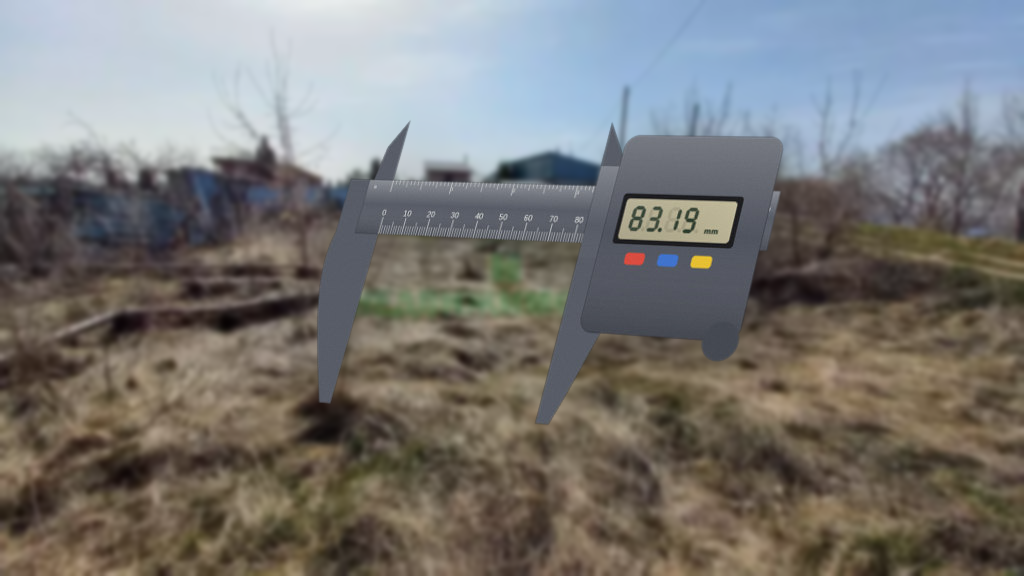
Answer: {"value": 83.19, "unit": "mm"}
